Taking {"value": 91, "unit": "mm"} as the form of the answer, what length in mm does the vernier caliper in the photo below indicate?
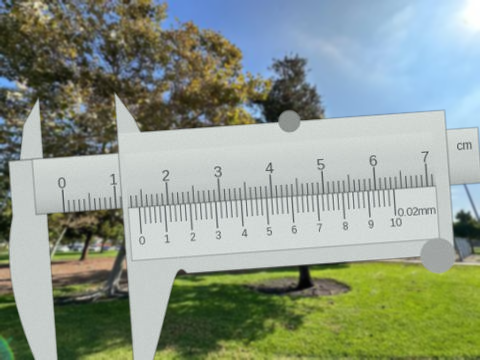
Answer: {"value": 14.5, "unit": "mm"}
